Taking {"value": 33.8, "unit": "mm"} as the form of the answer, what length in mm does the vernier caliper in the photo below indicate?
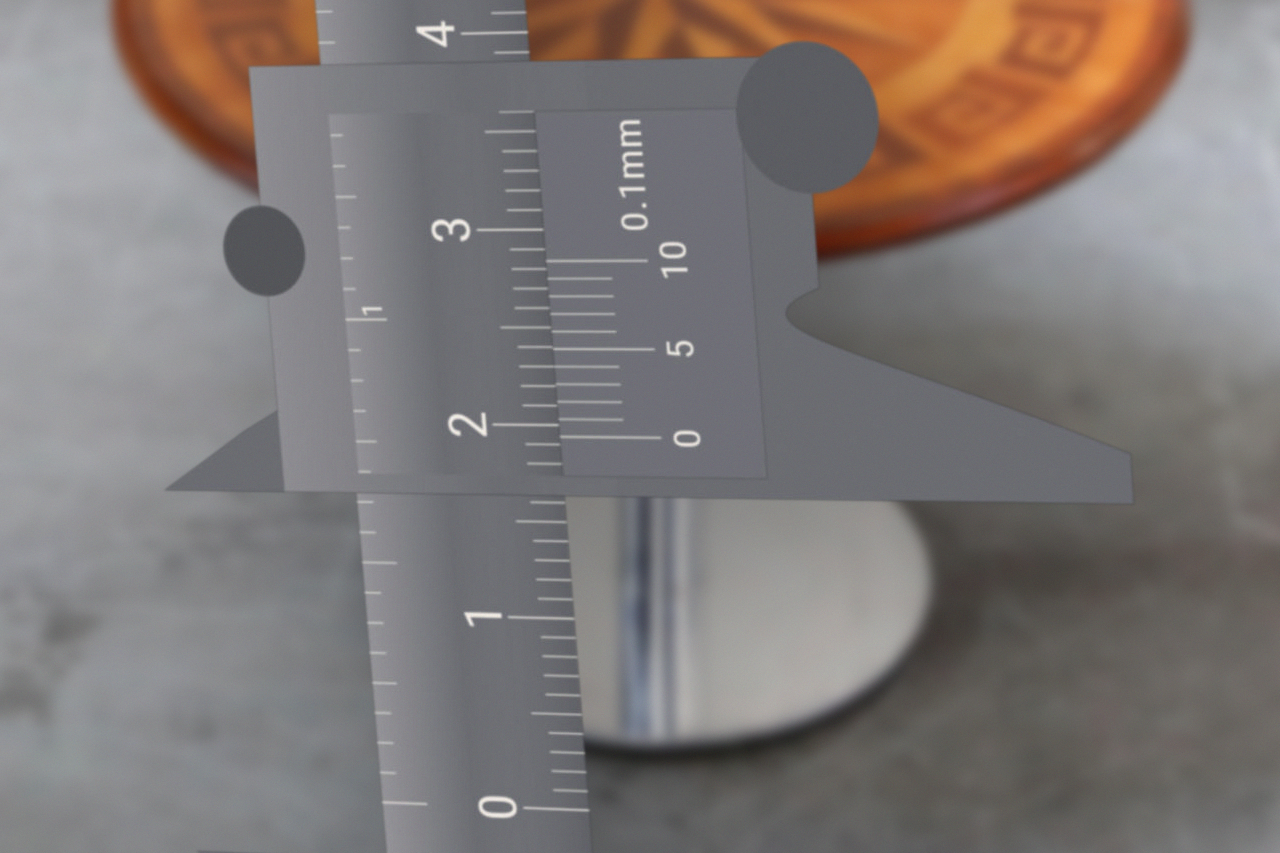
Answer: {"value": 19.4, "unit": "mm"}
